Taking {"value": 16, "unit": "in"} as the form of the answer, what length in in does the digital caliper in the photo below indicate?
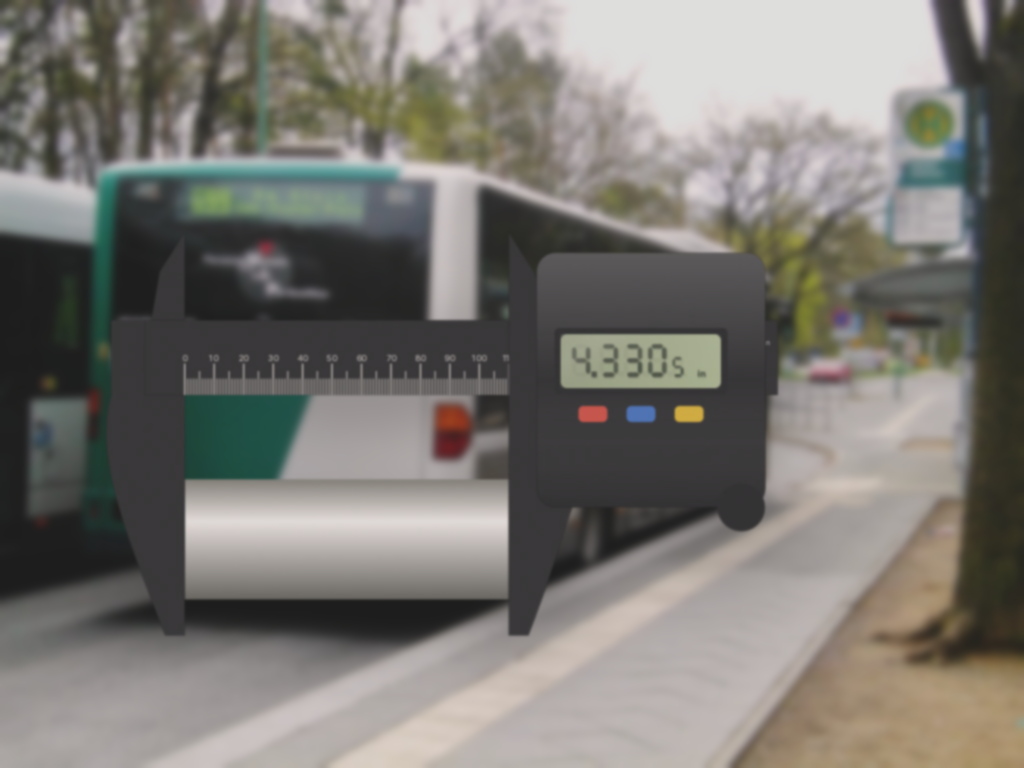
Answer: {"value": 4.3305, "unit": "in"}
